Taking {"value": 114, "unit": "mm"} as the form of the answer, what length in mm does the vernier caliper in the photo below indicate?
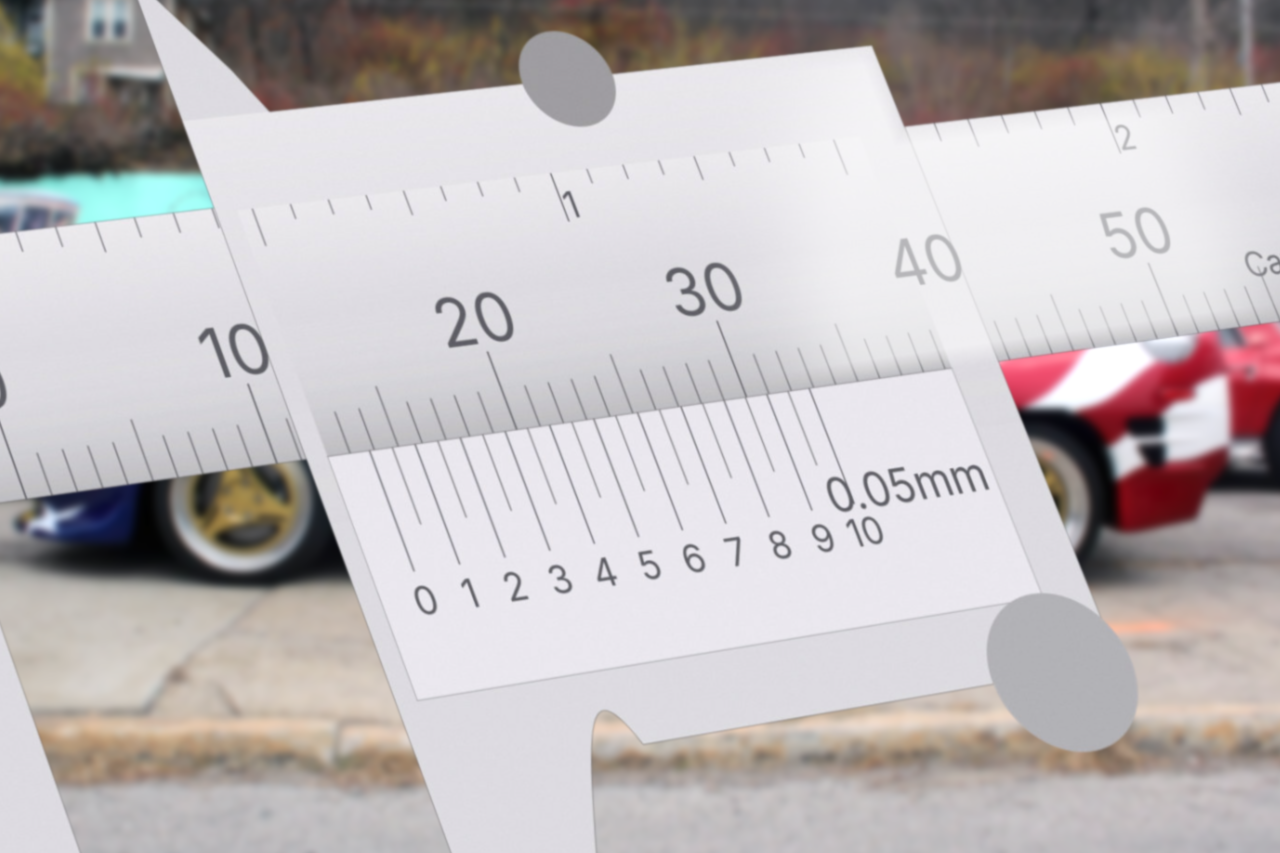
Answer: {"value": 13.8, "unit": "mm"}
